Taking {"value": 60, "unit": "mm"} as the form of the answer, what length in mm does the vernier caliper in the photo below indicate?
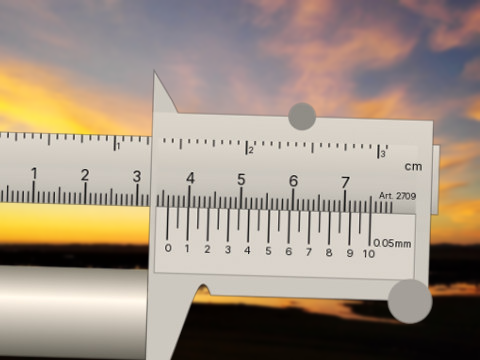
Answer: {"value": 36.0, "unit": "mm"}
